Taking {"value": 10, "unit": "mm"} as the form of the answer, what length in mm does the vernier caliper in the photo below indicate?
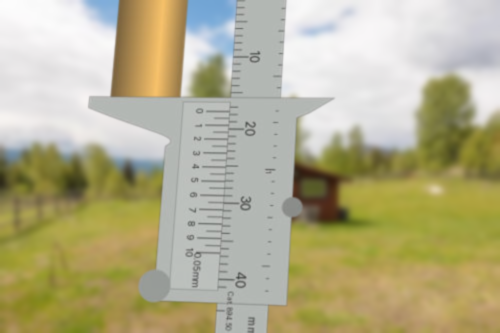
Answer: {"value": 17.6, "unit": "mm"}
